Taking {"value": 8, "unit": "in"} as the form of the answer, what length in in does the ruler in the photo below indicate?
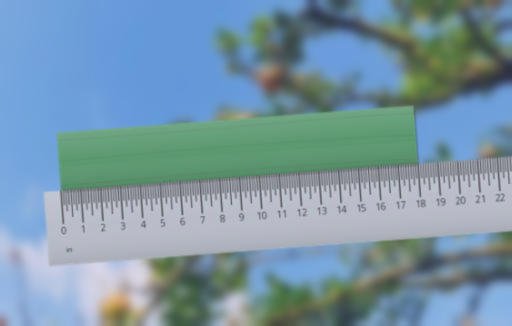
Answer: {"value": 18, "unit": "in"}
